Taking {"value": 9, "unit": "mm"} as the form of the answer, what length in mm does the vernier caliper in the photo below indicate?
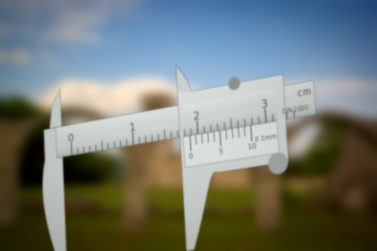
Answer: {"value": 18.8, "unit": "mm"}
